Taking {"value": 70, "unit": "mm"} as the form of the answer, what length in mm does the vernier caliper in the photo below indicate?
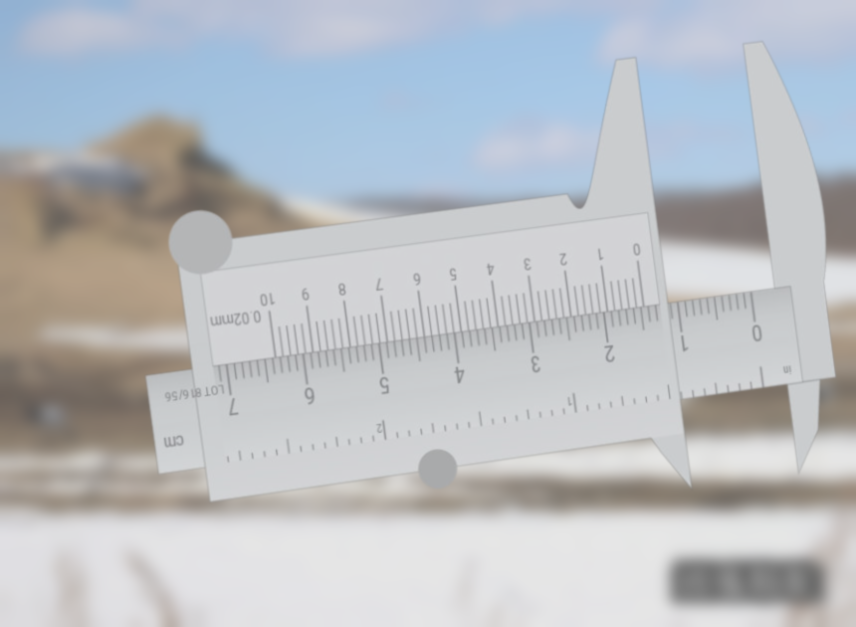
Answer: {"value": 14.6, "unit": "mm"}
